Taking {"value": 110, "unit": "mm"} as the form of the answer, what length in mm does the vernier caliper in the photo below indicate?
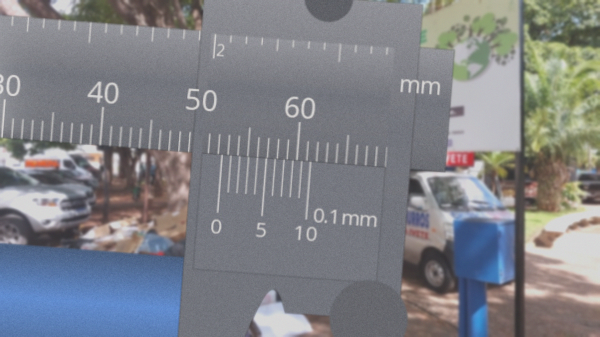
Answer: {"value": 52.4, "unit": "mm"}
